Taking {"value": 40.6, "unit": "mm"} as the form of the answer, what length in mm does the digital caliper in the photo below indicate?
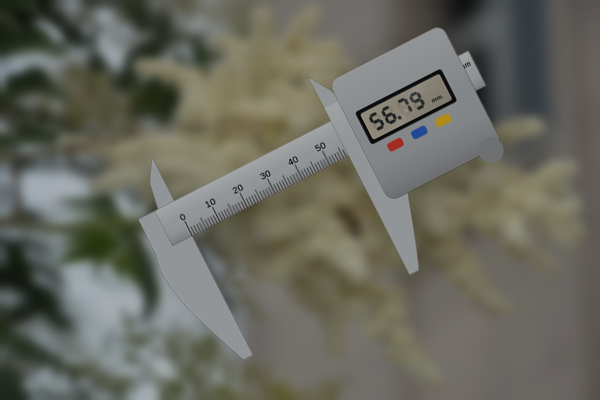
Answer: {"value": 56.79, "unit": "mm"}
